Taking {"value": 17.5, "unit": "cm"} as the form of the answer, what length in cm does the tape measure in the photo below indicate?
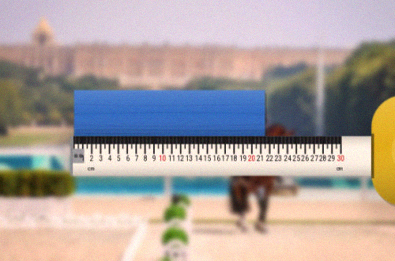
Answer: {"value": 21.5, "unit": "cm"}
